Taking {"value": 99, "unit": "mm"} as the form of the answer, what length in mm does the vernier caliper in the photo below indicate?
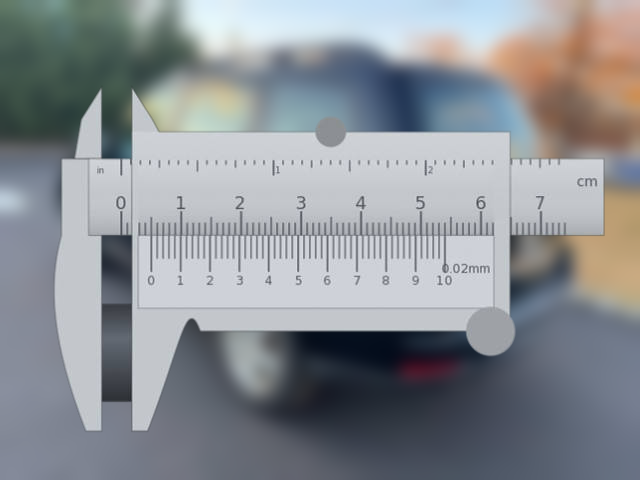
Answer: {"value": 5.0, "unit": "mm"}
